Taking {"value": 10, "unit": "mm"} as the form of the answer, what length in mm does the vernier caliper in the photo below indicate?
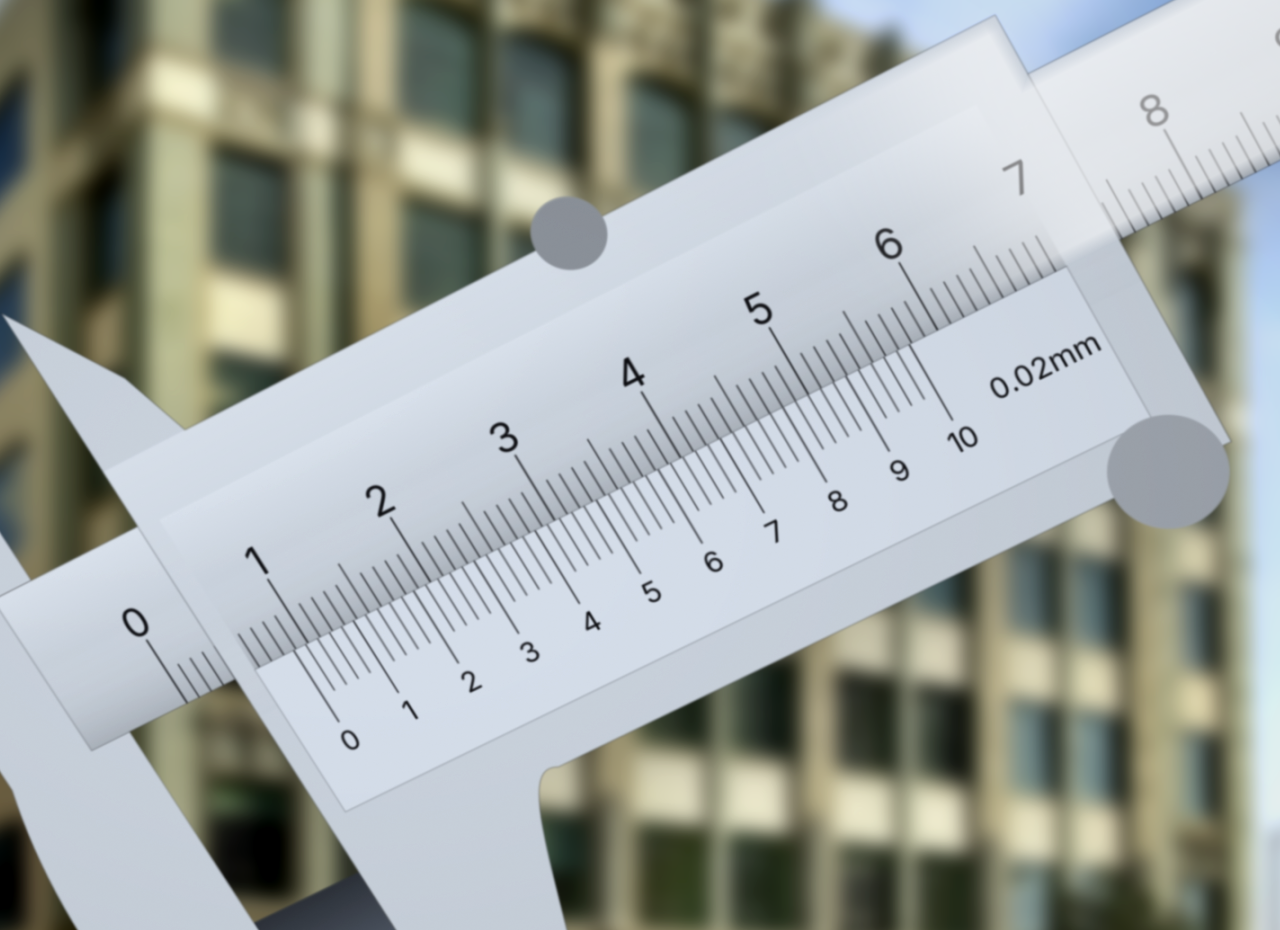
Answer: {"value": 8.8, "unit": "mm"}
